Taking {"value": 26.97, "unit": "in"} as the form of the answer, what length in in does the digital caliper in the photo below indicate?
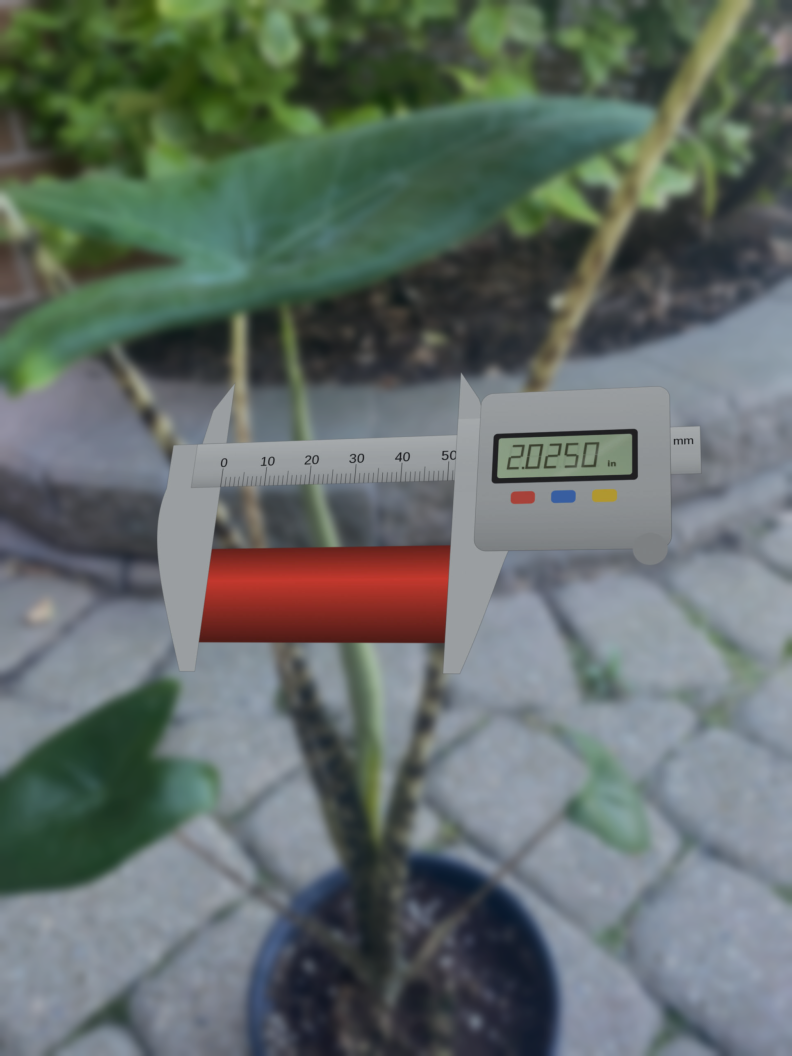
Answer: {"value": 2.0250, "unit": "in"}
